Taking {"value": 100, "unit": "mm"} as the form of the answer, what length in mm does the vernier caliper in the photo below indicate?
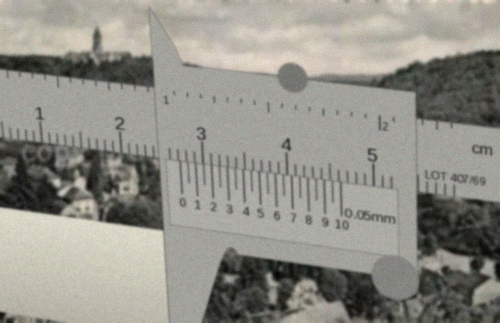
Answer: {"value": 27.2, "unit": "mm"}
